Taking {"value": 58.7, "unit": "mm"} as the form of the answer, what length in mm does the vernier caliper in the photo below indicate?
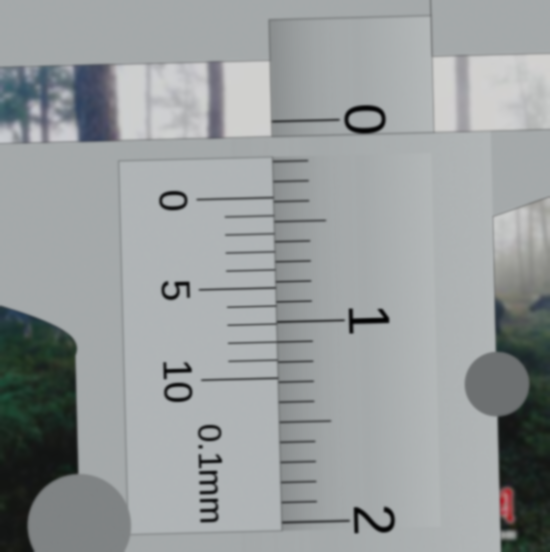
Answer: {"value": 3.8, "unit": "mm"}
